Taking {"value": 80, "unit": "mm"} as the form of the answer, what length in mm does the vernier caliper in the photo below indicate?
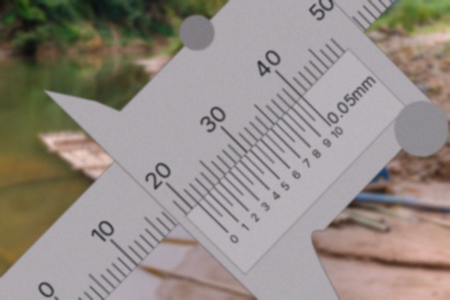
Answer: {"value": 21.0, "unit": "mm"}
